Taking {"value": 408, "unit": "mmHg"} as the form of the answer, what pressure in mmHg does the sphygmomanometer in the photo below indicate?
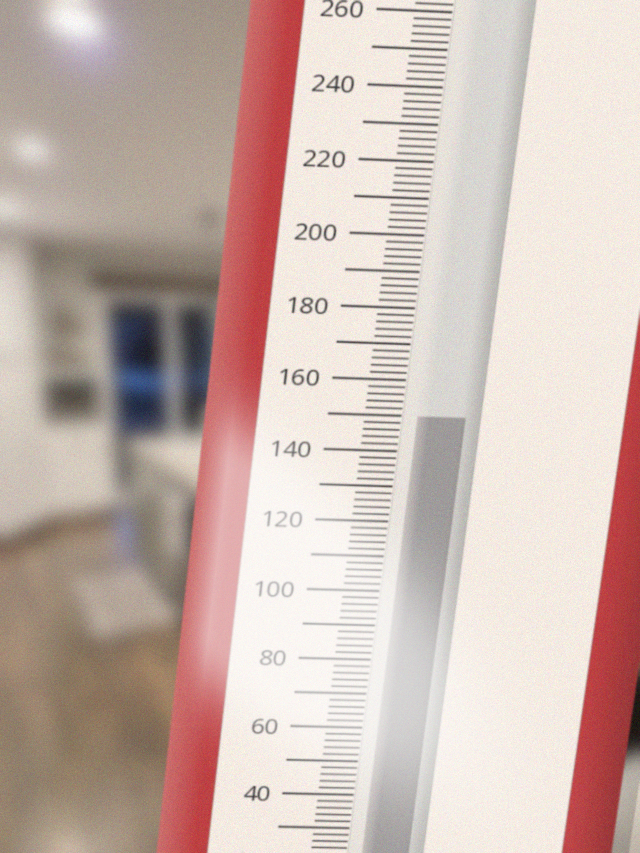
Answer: {"value": 150, "unit": "mmHg"}
